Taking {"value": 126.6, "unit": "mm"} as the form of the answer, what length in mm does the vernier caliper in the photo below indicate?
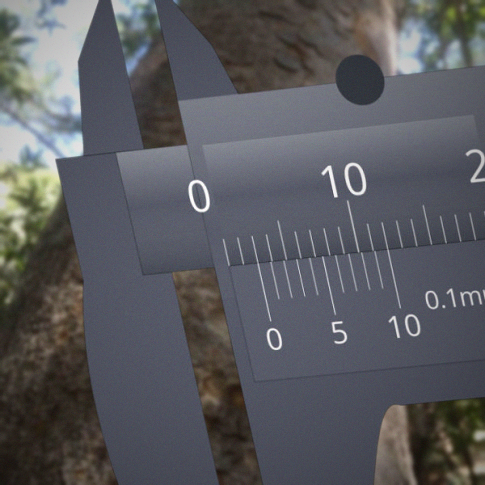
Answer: {"value": 3.0, "unit": "mm"}
